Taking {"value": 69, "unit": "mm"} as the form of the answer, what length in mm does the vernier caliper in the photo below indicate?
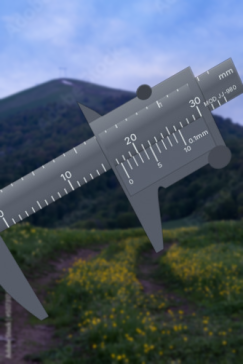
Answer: {"value": 17.4, "unit": "mm"}
